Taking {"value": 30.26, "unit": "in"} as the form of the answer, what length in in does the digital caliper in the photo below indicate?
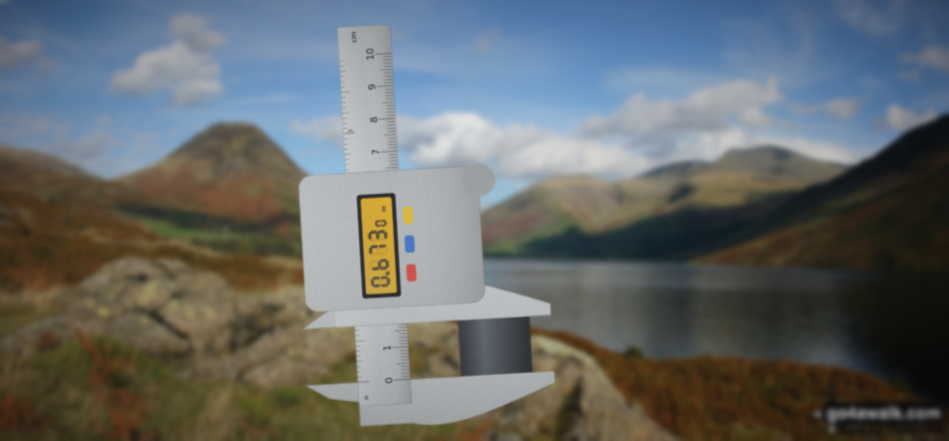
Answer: {"value": 0.6730, "unit": "in"}
